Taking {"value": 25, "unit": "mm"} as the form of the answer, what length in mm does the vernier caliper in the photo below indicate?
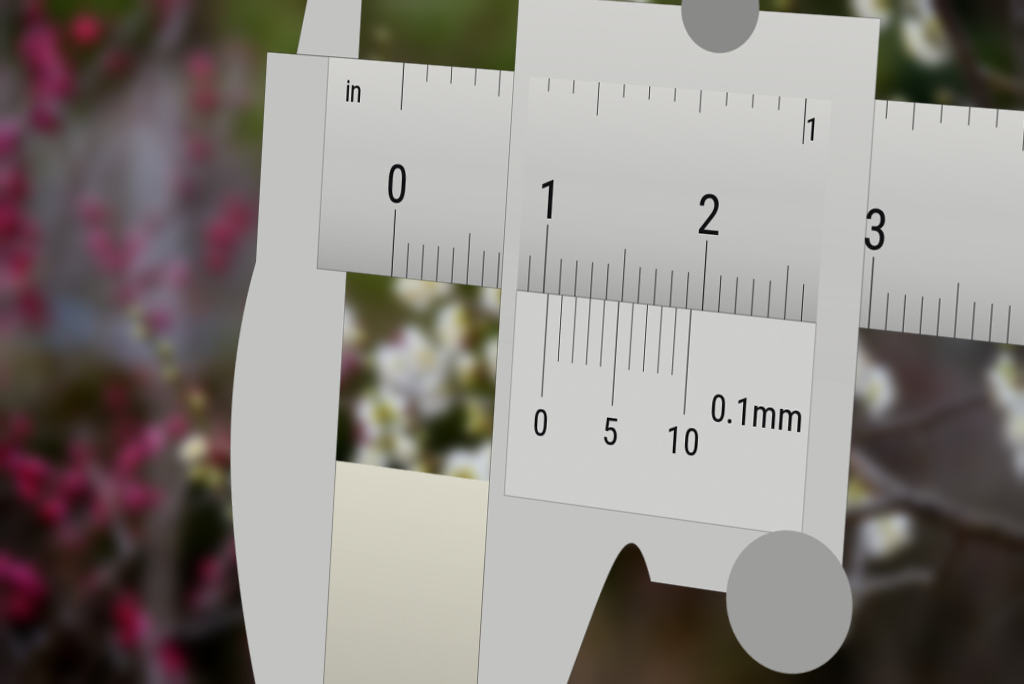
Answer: {"value": 10.3, "unit": "mm"}
